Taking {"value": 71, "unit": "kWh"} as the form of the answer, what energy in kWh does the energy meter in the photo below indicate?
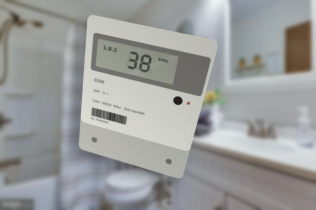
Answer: {"value": 38, "unit": "kWh"}
